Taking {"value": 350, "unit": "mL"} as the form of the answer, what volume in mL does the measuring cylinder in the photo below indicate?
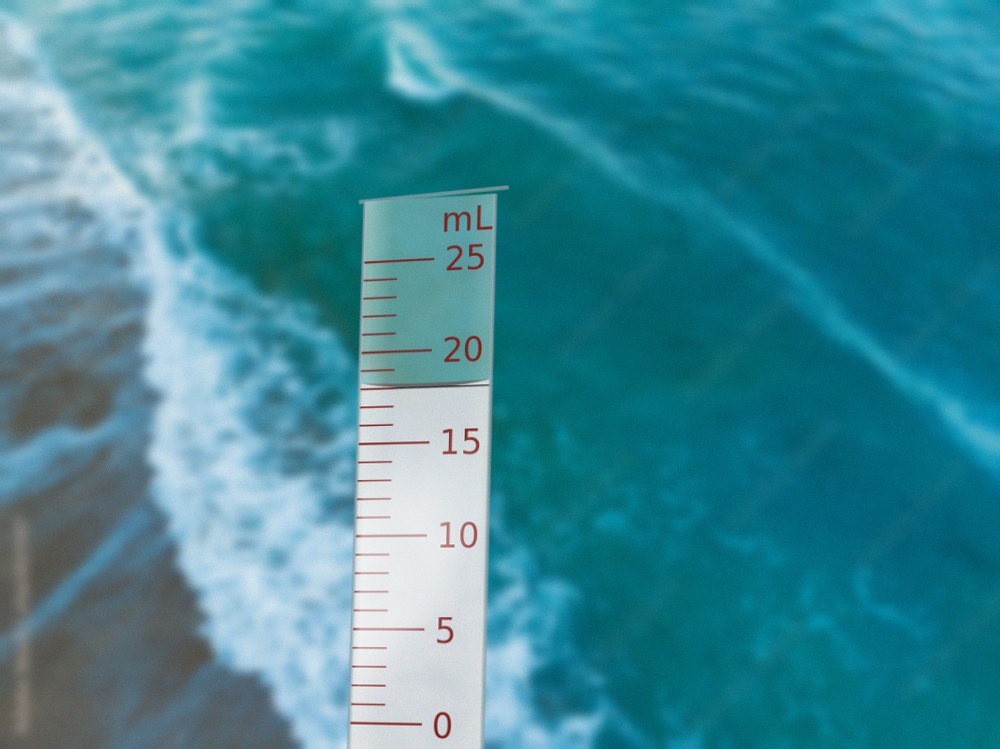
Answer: {"value": 18, "unit": "mL"}
